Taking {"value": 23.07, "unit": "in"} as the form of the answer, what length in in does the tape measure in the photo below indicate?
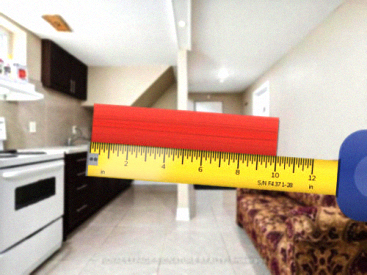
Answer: {"value": 10, "unit": "in"}
